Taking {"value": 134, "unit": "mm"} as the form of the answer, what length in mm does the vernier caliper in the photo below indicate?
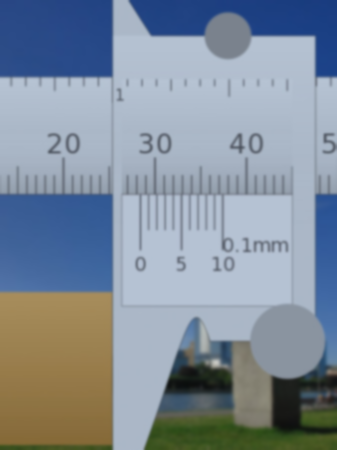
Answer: {"value": 28.4, "unit": "mm"}
